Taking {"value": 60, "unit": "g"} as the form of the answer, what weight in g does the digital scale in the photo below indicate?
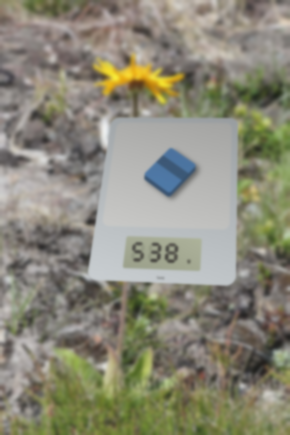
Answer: {"value": 538, "unit": "g"}
